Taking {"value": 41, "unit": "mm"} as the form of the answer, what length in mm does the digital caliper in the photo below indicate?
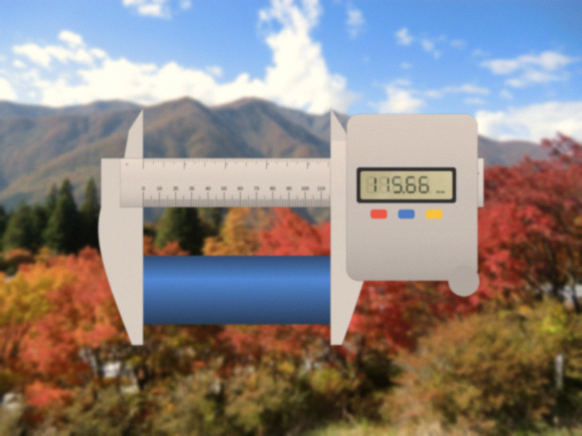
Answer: {"value": 115.66, "unit": "mm"}
